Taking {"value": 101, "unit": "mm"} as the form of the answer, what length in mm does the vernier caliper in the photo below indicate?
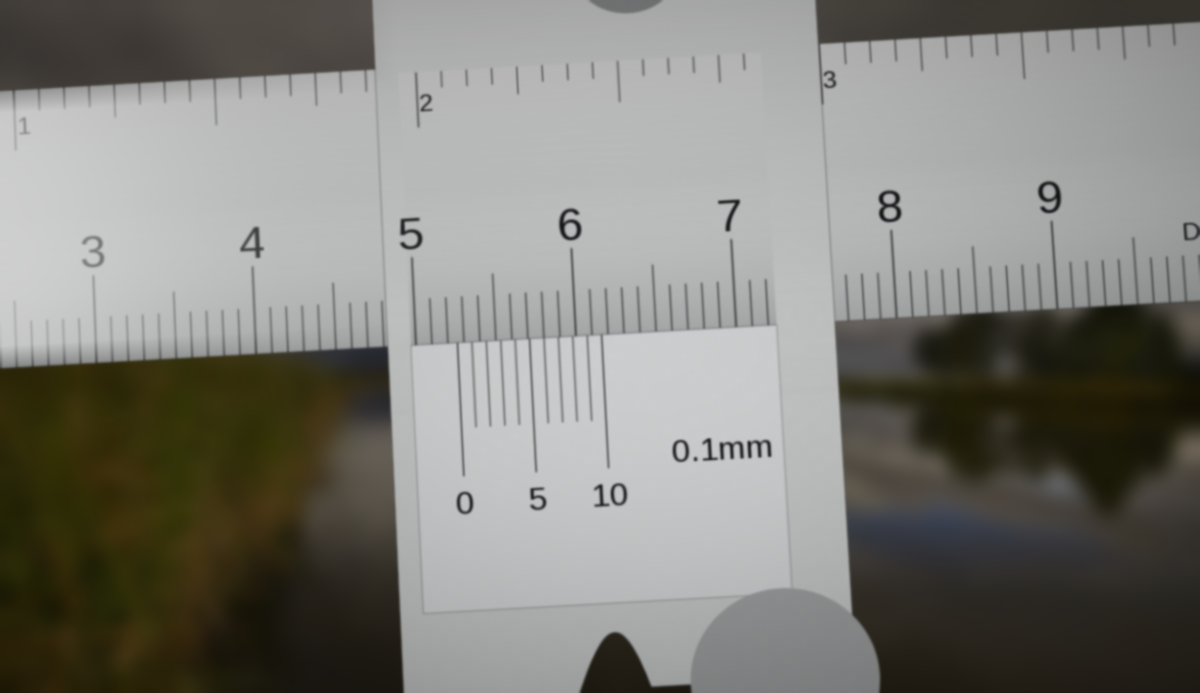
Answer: {"value": 52.6, "unit": "mm"}
